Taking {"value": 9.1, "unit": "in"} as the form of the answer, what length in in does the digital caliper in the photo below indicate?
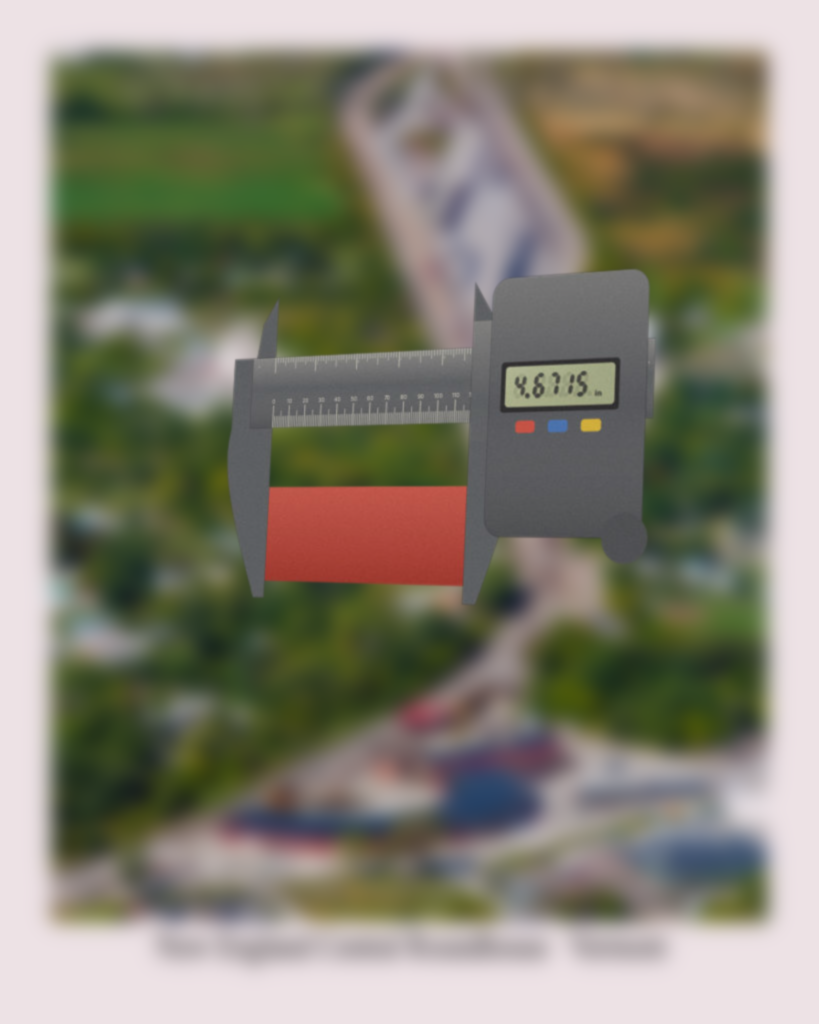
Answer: {"value": 4.6715, "unit": "in"}
